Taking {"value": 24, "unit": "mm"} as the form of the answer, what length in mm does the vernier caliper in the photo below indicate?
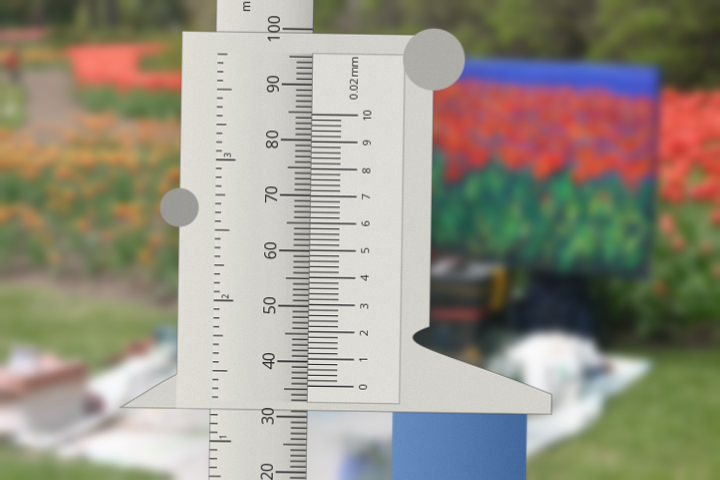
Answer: {"value": 35.6, "unit": "mm"}
